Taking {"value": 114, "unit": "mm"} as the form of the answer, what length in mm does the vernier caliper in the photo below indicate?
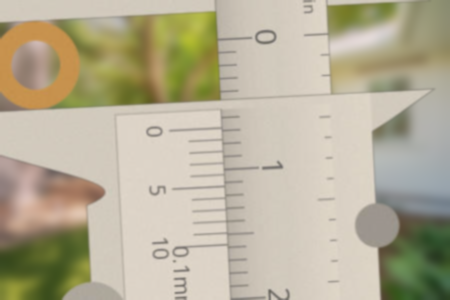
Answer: {"value": 6.8, "unit": "mm"}
